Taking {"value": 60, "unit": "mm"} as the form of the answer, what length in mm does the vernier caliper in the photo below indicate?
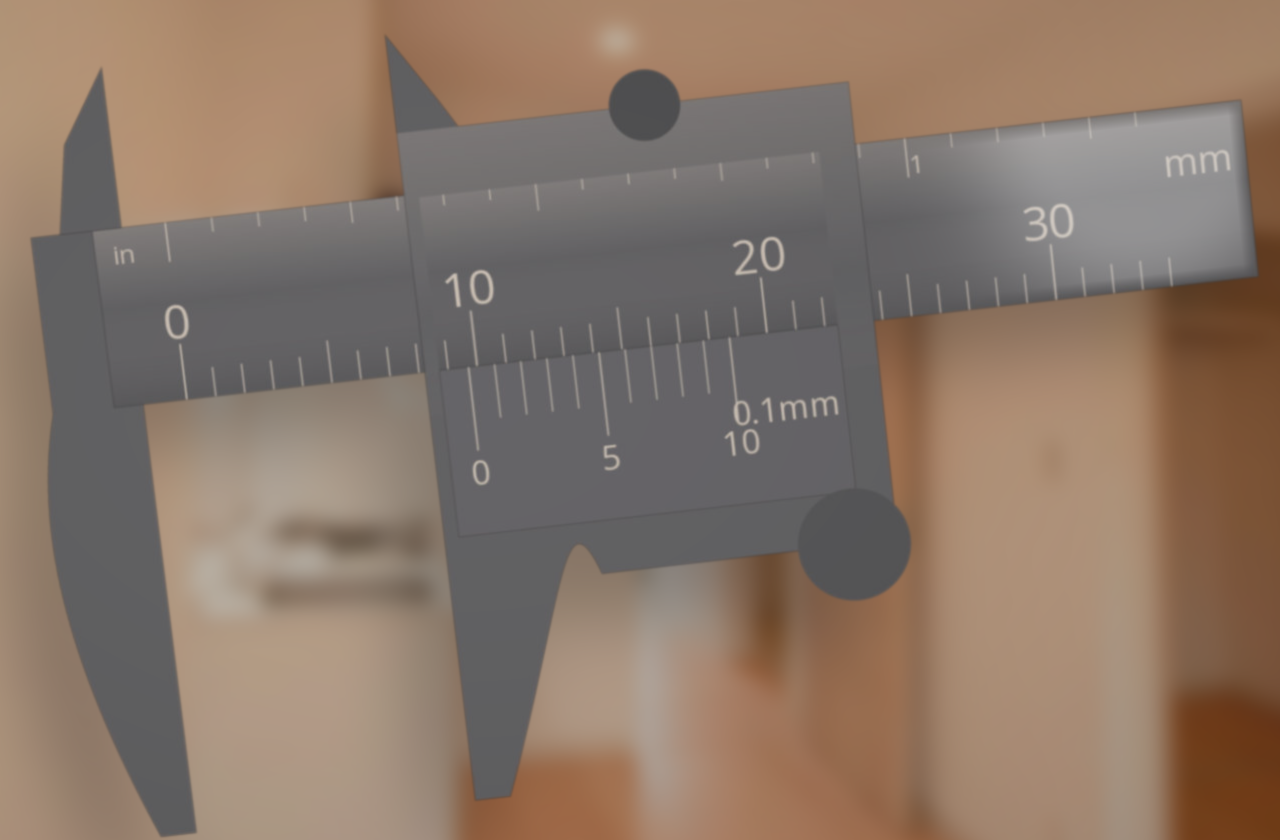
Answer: {"value": 9.7, "unit": "mm"}
